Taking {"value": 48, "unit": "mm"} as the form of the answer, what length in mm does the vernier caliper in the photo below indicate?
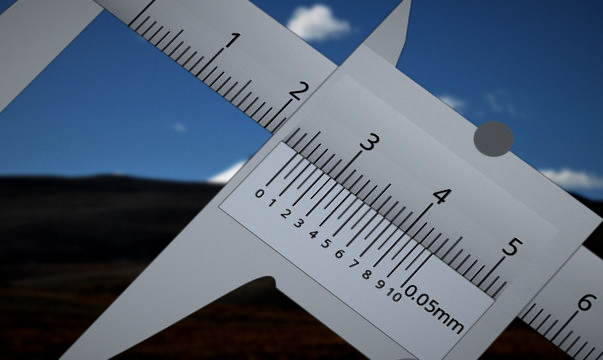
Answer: {"value": 24.8, "unit": "mm"}
